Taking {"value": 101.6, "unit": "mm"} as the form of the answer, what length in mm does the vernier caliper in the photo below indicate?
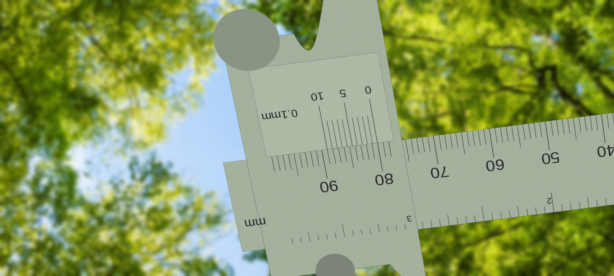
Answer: {"value": 80.0, "unit": "mm"}
